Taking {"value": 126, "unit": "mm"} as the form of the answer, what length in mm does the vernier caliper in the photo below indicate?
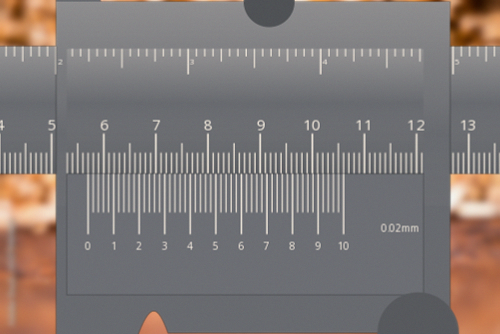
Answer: {"value": 57.0, "unit": "mm"}
